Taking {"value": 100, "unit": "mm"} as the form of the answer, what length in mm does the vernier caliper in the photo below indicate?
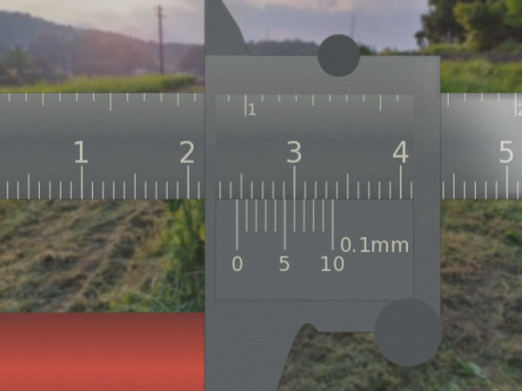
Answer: {"value": 24.6, "unit": "mm"}
